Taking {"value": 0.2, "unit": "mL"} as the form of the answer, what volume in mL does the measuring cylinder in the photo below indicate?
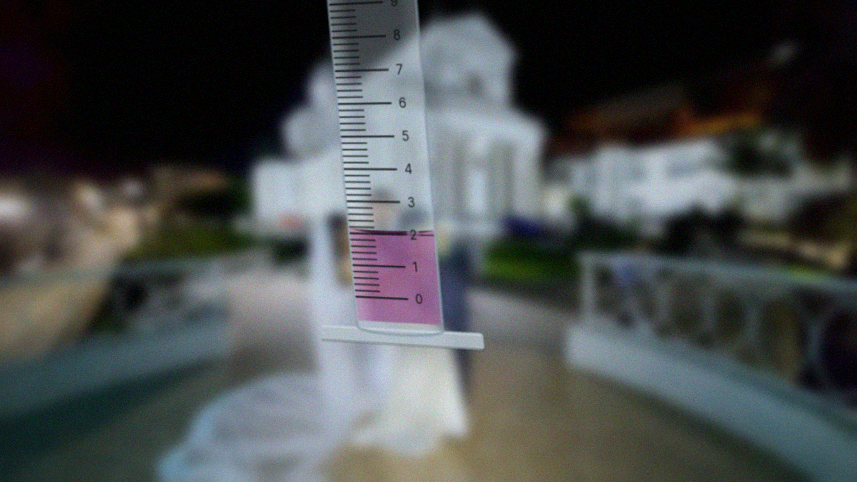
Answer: {"value": 2, "unit": "mL"}
